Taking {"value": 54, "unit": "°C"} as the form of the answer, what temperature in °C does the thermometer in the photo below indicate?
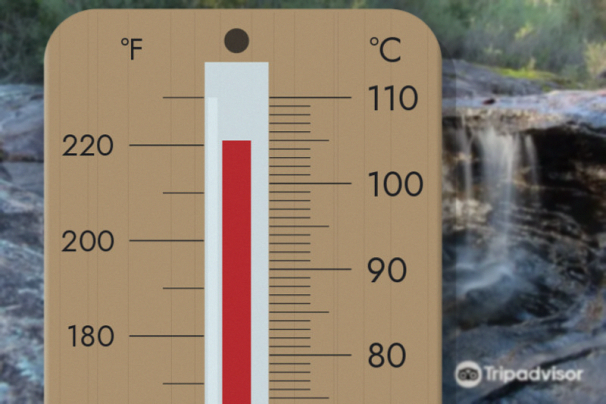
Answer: {"value": 105, "unit": "°C"}
